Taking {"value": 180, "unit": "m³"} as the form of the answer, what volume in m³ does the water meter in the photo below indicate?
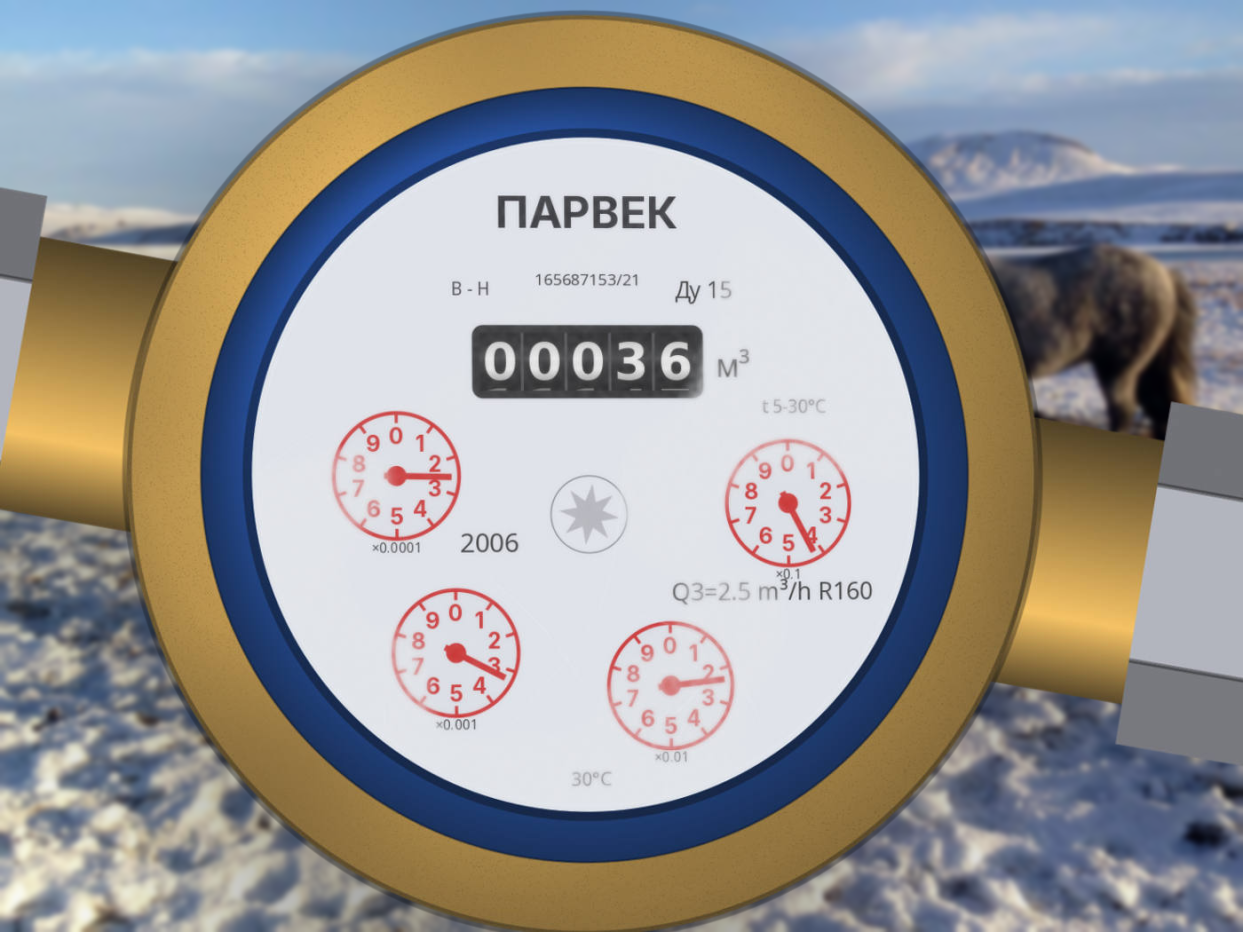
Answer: {"value": 36.4232, "unit": "m³"}
